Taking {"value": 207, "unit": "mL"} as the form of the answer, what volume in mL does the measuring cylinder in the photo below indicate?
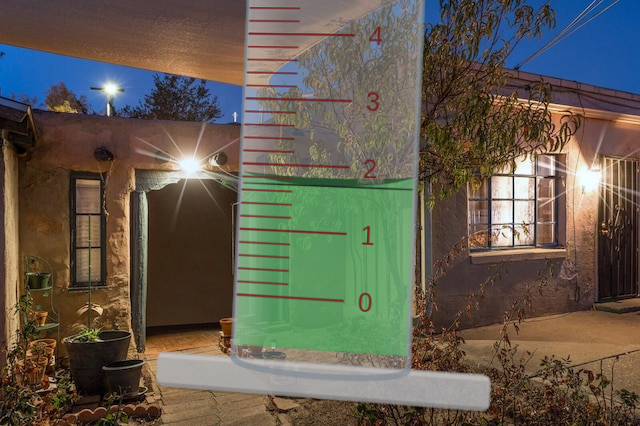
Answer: {"value": 1.7, "unit": "mL"}
